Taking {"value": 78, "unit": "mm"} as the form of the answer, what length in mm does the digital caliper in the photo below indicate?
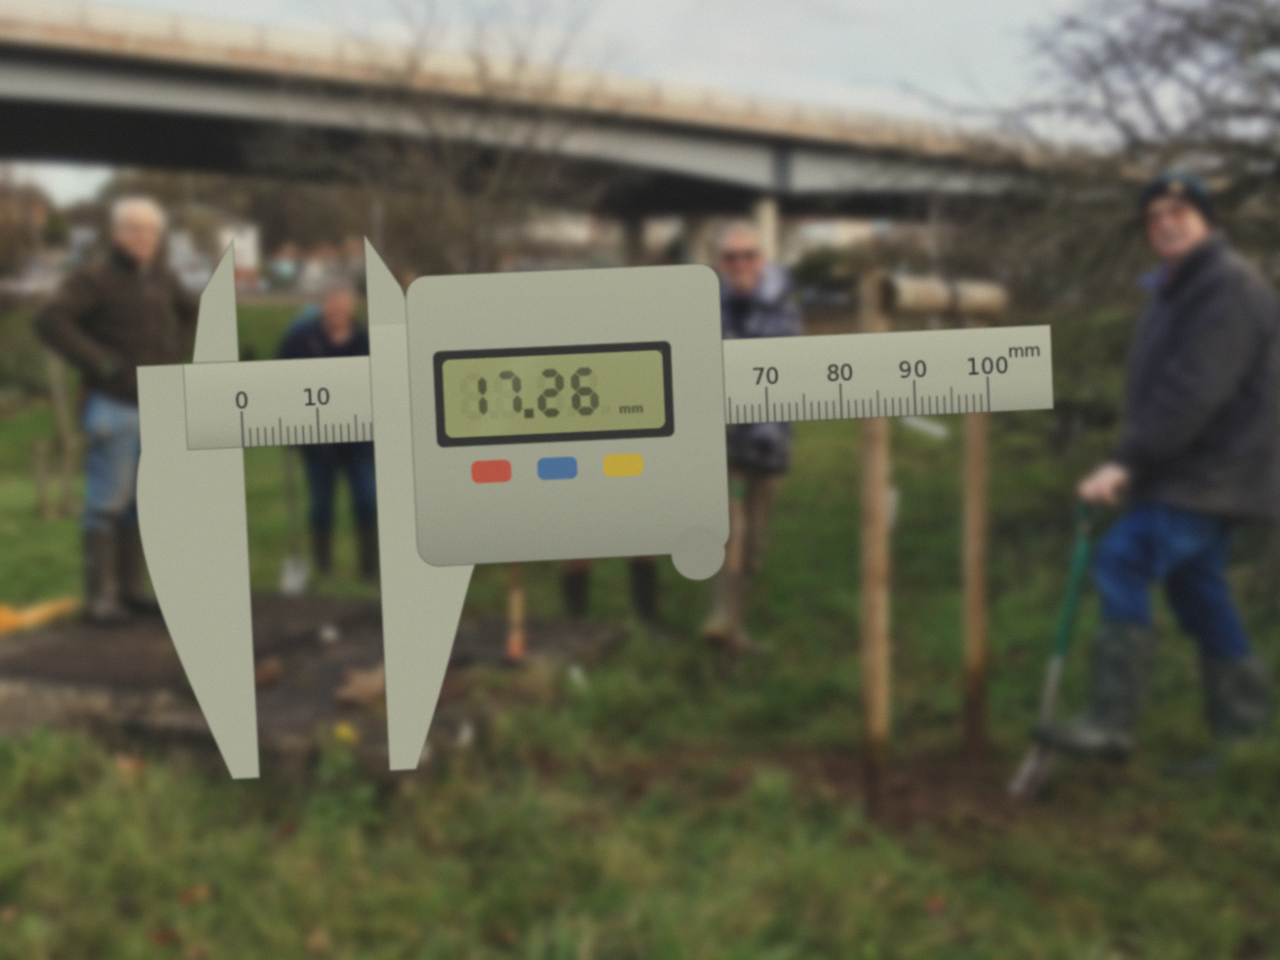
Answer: {"value": 17.26, "unit": "mm"}
